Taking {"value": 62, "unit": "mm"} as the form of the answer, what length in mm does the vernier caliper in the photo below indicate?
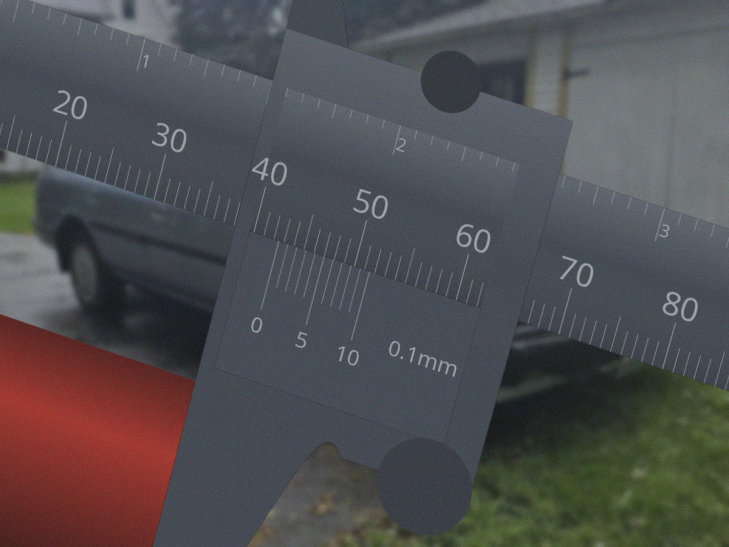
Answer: {"value": 42.5, "unit": "mm"}
